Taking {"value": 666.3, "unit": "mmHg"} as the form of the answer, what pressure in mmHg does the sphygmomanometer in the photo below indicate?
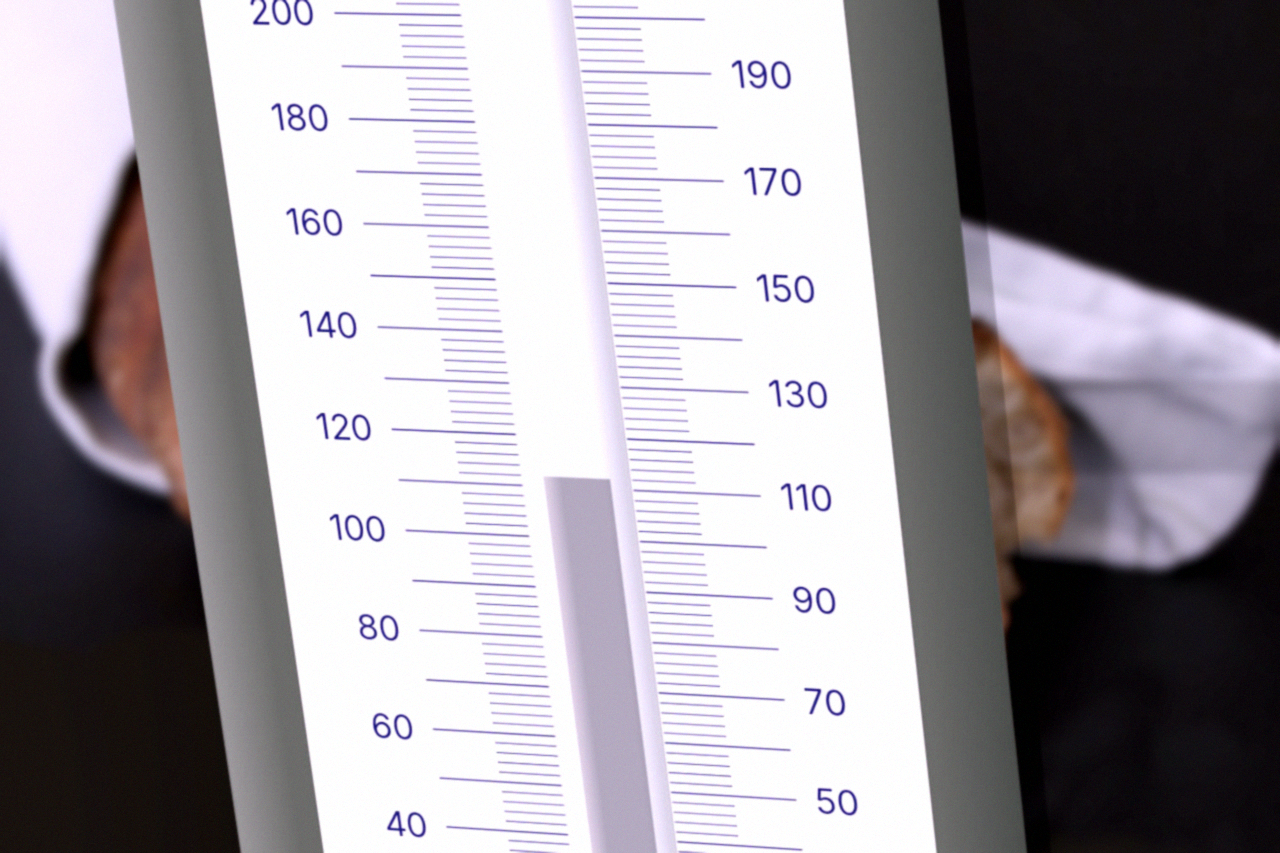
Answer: {"value": 112, "unit": "mmHg"}
